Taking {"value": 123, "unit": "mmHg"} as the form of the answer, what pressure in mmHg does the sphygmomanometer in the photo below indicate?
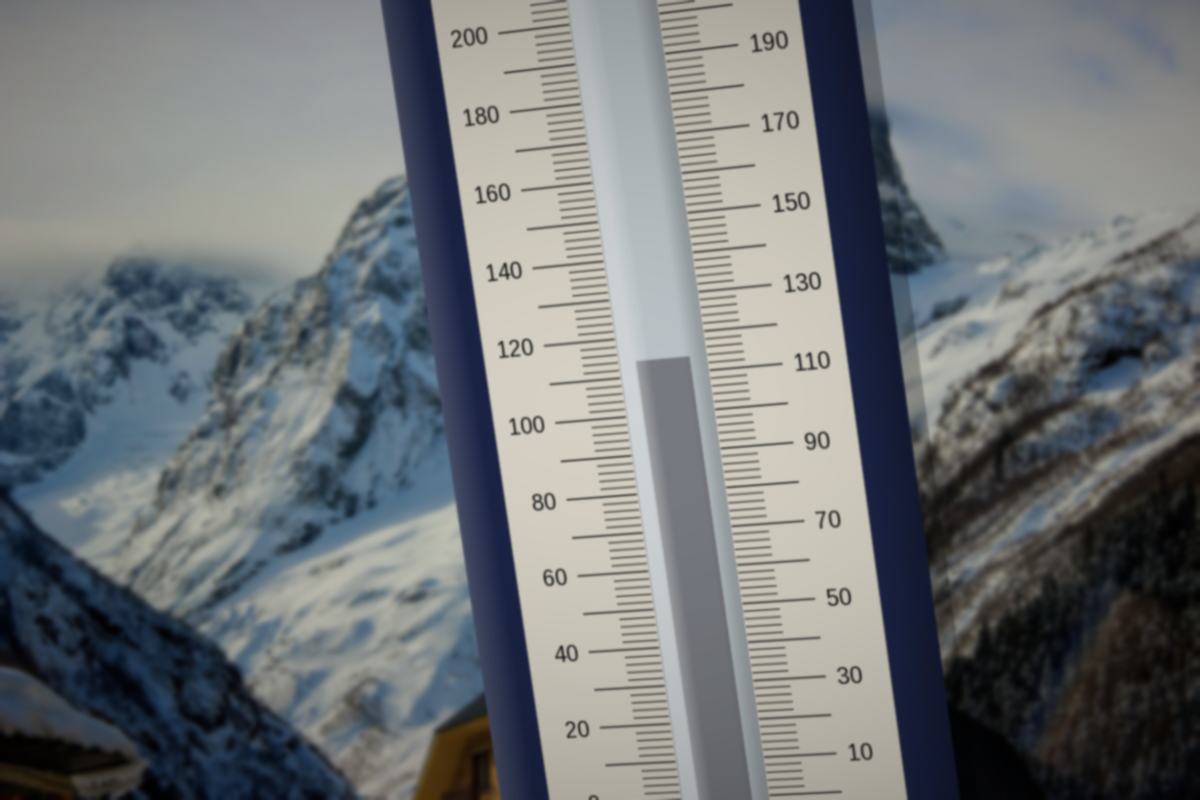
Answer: {"value": 114, "unit": "mmHg"}
